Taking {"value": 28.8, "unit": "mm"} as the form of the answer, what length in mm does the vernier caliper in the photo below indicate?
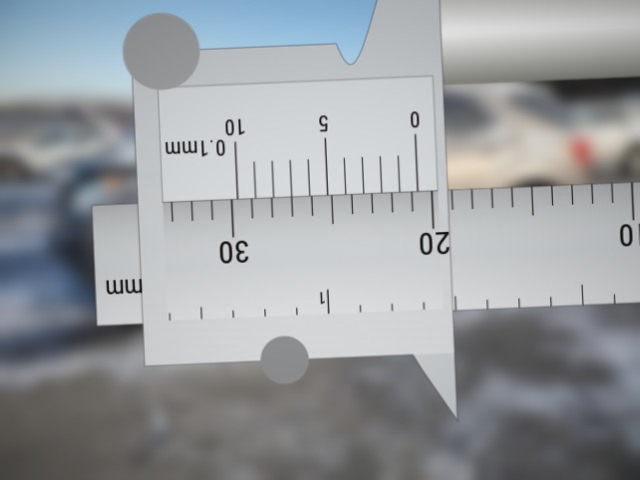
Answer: {"value": 20.7, "unit": "mm"}
